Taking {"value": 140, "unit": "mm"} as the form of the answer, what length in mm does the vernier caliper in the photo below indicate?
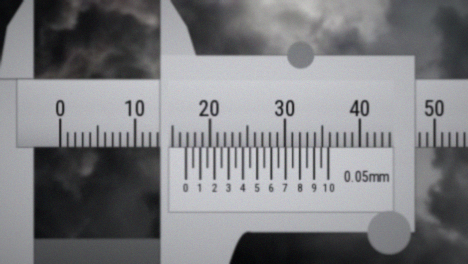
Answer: {"value": 16.8, "unit": "mm"}
